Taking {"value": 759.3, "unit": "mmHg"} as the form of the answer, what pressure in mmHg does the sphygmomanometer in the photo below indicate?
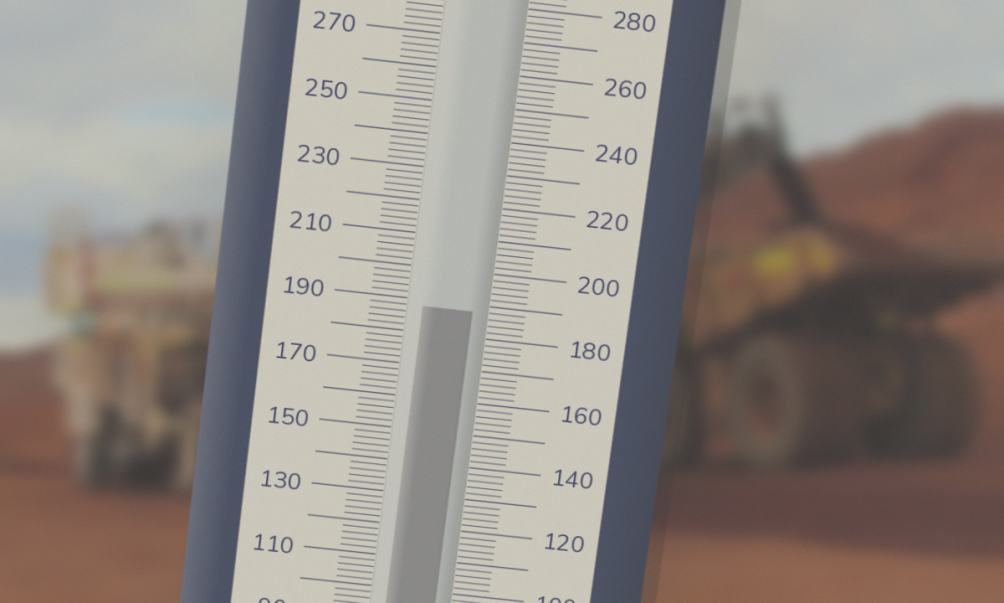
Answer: {"value": 188, "unit": "mmHg"}
